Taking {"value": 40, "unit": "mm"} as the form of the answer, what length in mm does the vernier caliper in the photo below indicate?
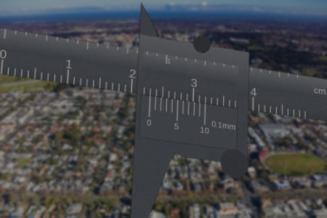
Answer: {"value": 23.0, "unit": "mm"}
